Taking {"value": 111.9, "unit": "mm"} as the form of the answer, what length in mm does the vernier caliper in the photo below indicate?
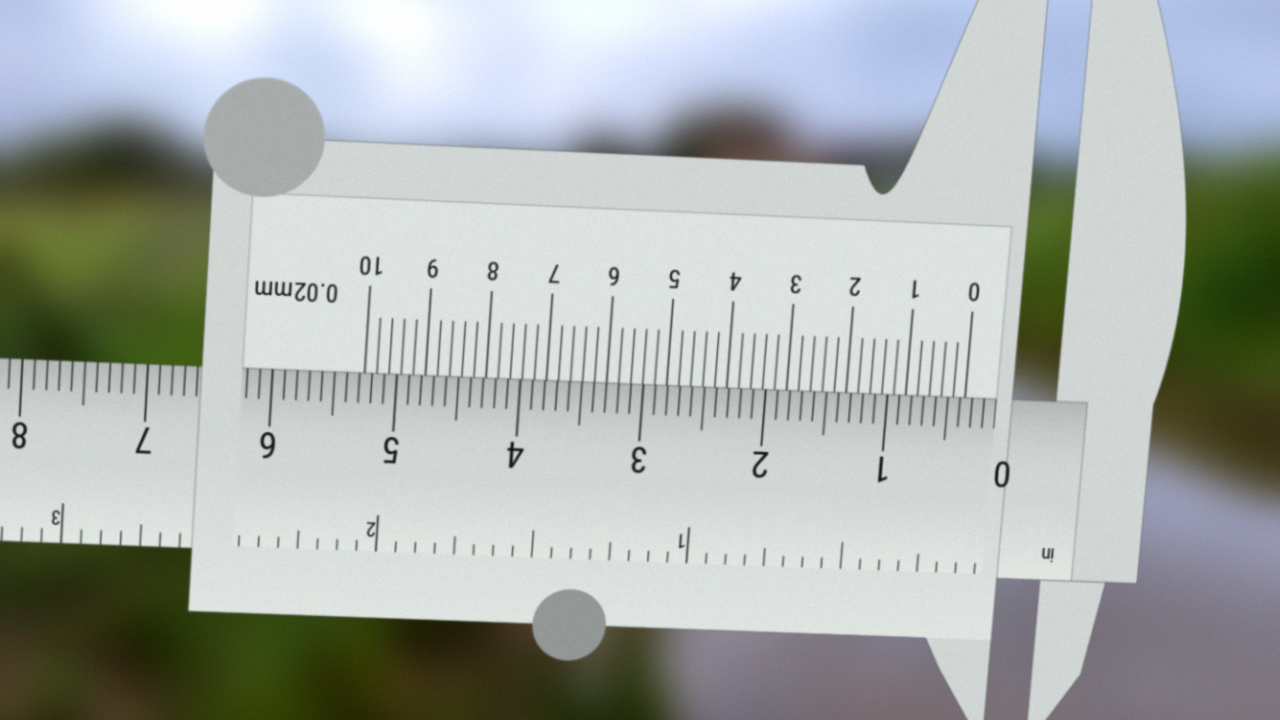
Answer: {"value": 3.6, "unit": "mm"}
